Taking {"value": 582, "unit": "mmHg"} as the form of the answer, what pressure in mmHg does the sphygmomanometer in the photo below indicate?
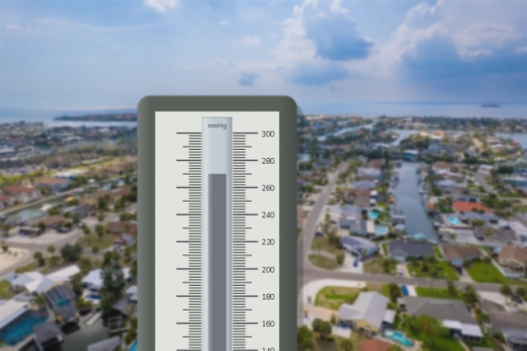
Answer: {"value": 270, "unit": "mmHg"}
